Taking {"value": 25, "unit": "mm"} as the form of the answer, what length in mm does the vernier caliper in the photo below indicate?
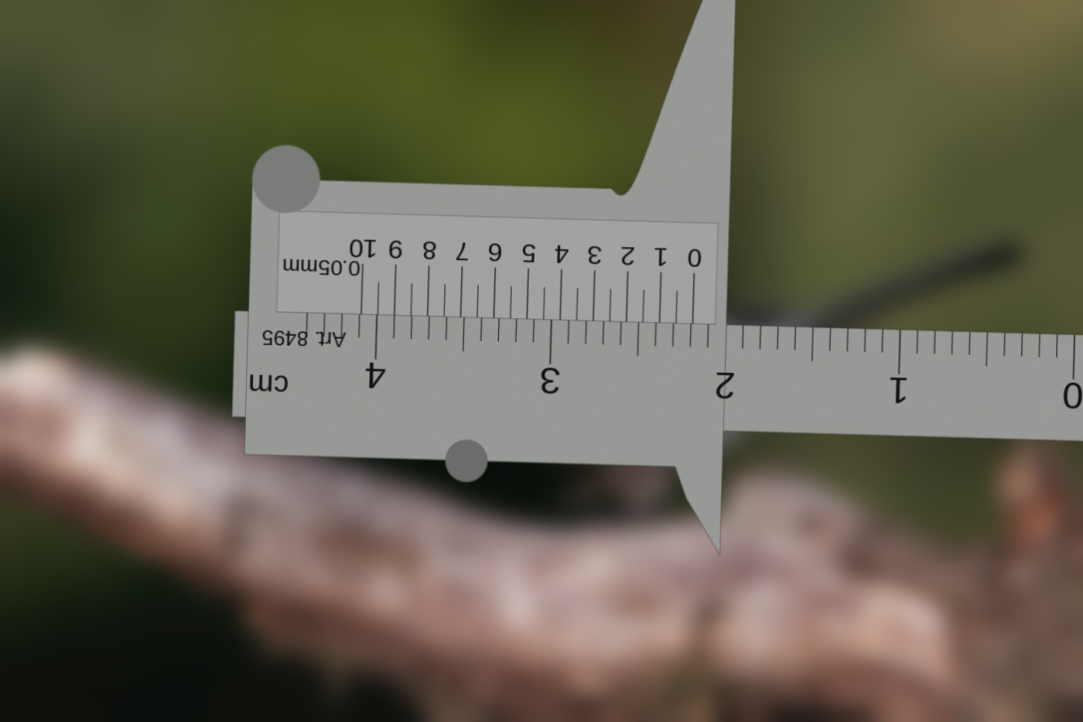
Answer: {"value": 21.9, "unit": "mm"}
